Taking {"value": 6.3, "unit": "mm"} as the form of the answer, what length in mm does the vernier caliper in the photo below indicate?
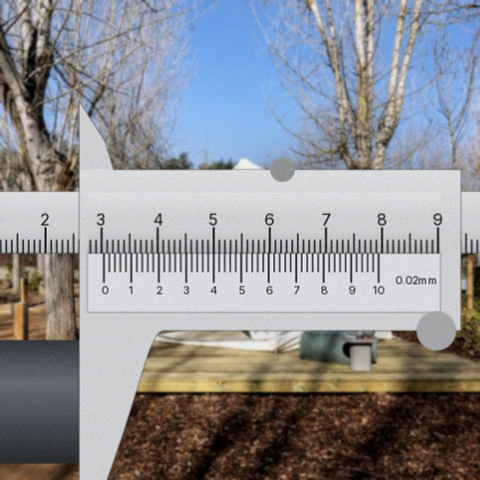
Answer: {"value": 30.4, "unit": "mm"}
